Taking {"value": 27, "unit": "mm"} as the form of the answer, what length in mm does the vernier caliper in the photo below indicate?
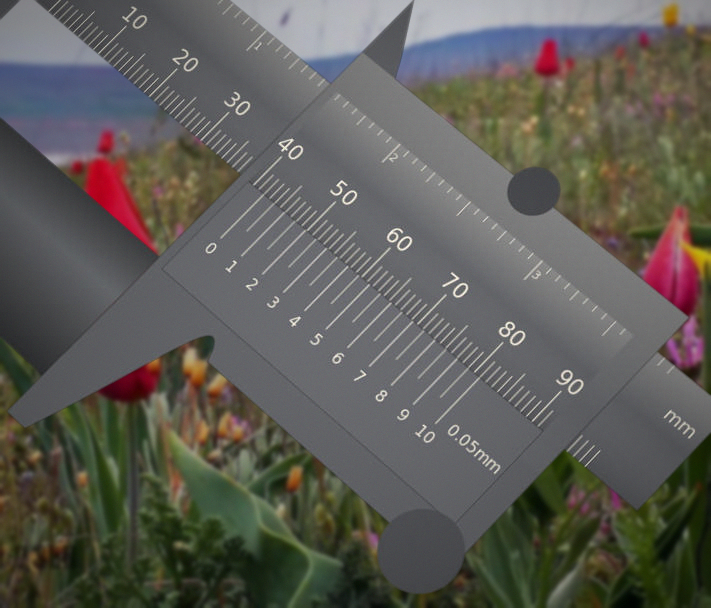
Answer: {"value": 42.0, "unit": "mm"}
